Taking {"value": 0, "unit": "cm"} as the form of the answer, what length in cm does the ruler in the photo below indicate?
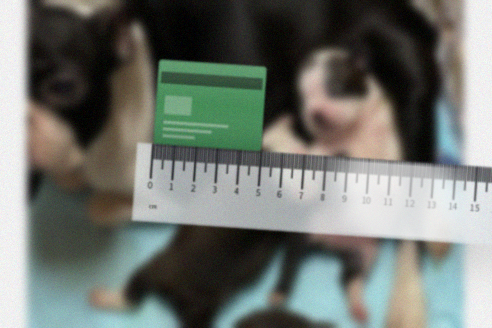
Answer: {"value": 5, "unit": "cm"}
